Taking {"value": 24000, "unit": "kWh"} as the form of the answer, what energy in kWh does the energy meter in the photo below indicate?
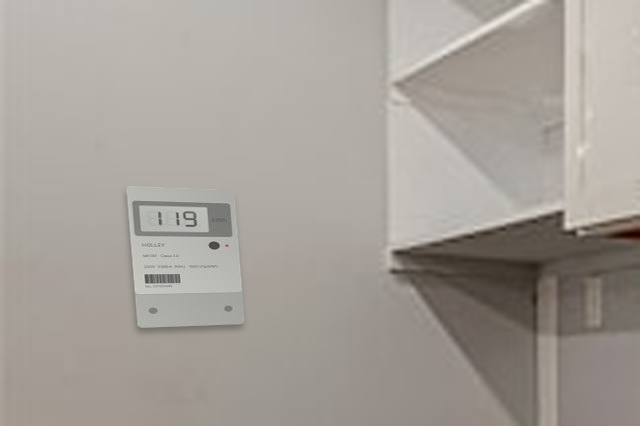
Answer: {"value": 119, "unit": "kWh"}
